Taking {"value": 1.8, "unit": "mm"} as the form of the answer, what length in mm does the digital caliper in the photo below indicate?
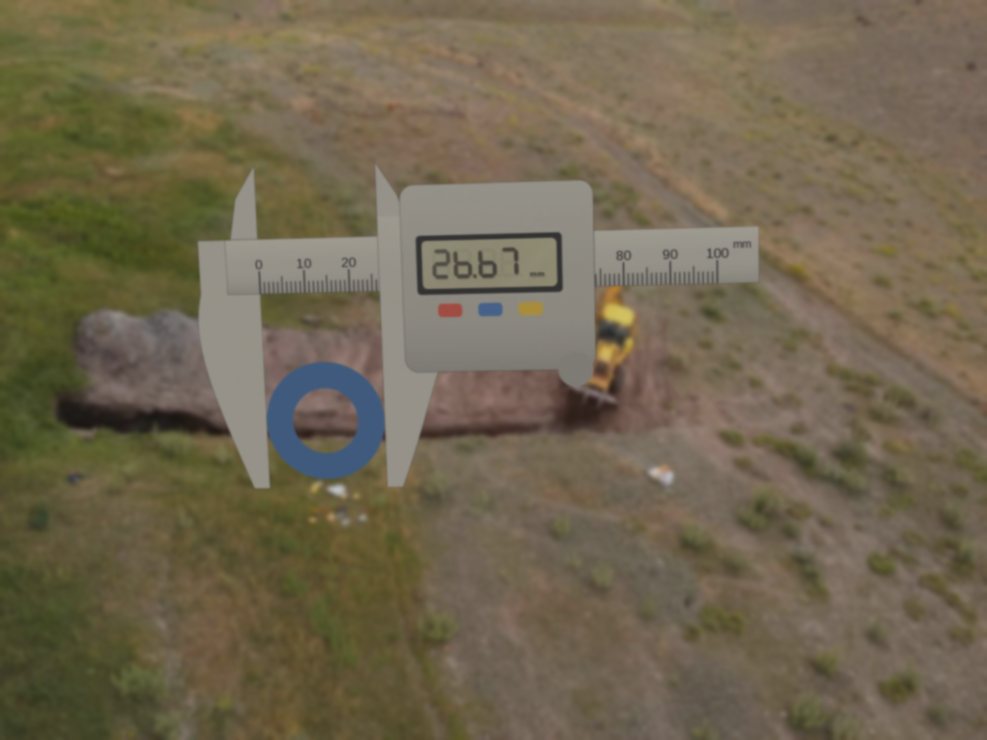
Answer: {"value": 26.67, "unit": "mm"}
